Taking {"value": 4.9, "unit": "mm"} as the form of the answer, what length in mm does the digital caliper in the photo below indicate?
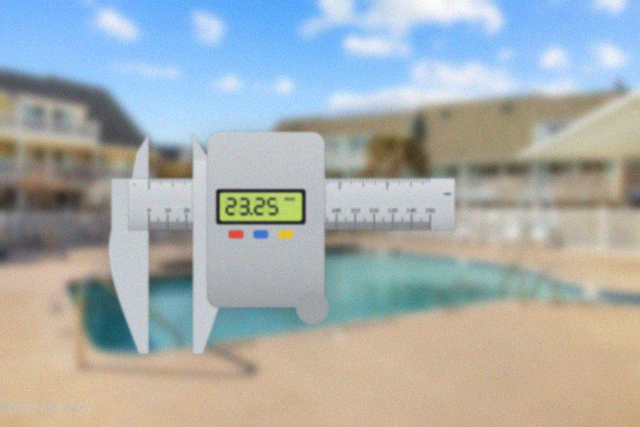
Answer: {"value": 23.25, "unit": "mm"}
